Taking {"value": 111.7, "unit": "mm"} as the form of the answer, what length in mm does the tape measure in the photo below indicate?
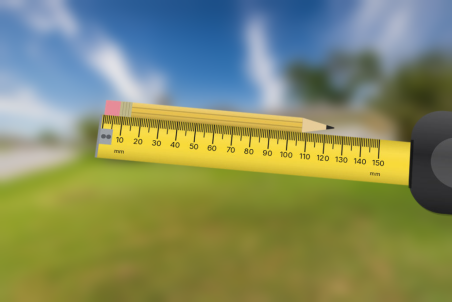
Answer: {"value": 125, "unit": "mm"}
